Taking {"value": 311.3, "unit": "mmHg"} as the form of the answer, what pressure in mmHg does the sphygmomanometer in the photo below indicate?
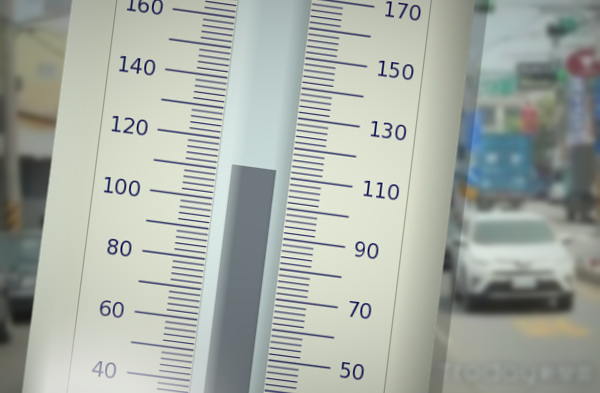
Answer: {"value": 112, "unit": "mmHg"}
